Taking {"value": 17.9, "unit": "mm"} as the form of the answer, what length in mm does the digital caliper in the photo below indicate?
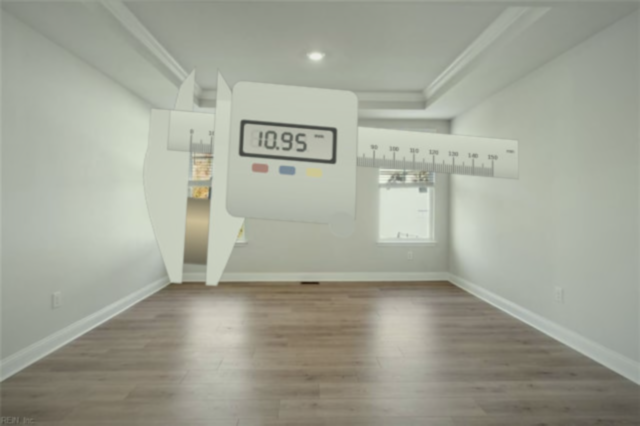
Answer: {"value": 10.95, "unit": "mm"}
